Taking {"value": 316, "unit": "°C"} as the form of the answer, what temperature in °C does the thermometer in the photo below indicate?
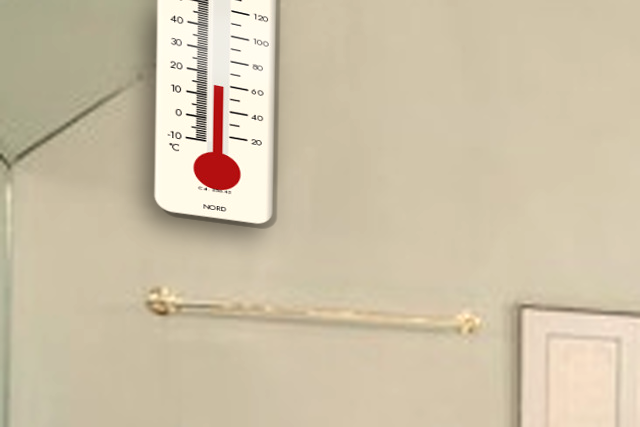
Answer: {"value": 15, "unit": "°C"}
